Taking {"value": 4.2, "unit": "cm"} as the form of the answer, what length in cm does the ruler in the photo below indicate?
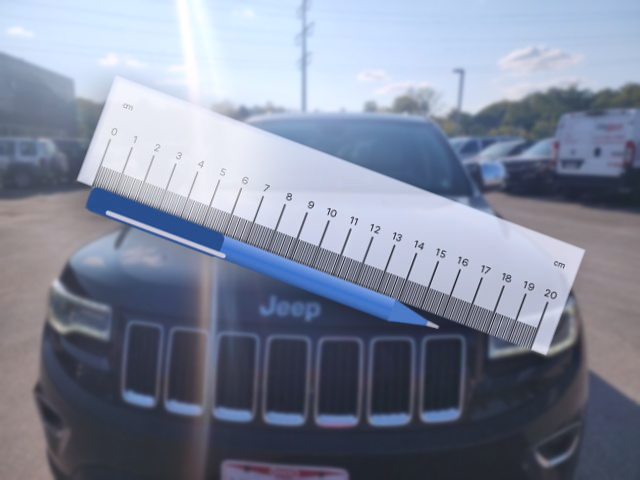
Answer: {"value": 16, "unit": "cm"}
